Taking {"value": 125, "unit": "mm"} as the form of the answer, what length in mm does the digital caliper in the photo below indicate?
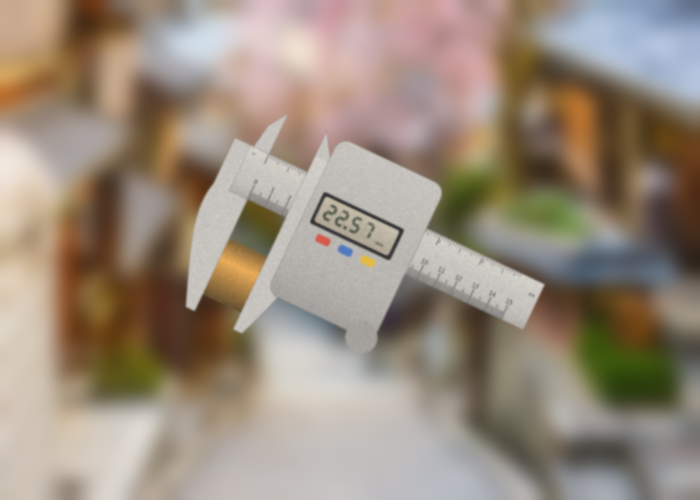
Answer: {"value": 22.57, "unit": "mm"}
